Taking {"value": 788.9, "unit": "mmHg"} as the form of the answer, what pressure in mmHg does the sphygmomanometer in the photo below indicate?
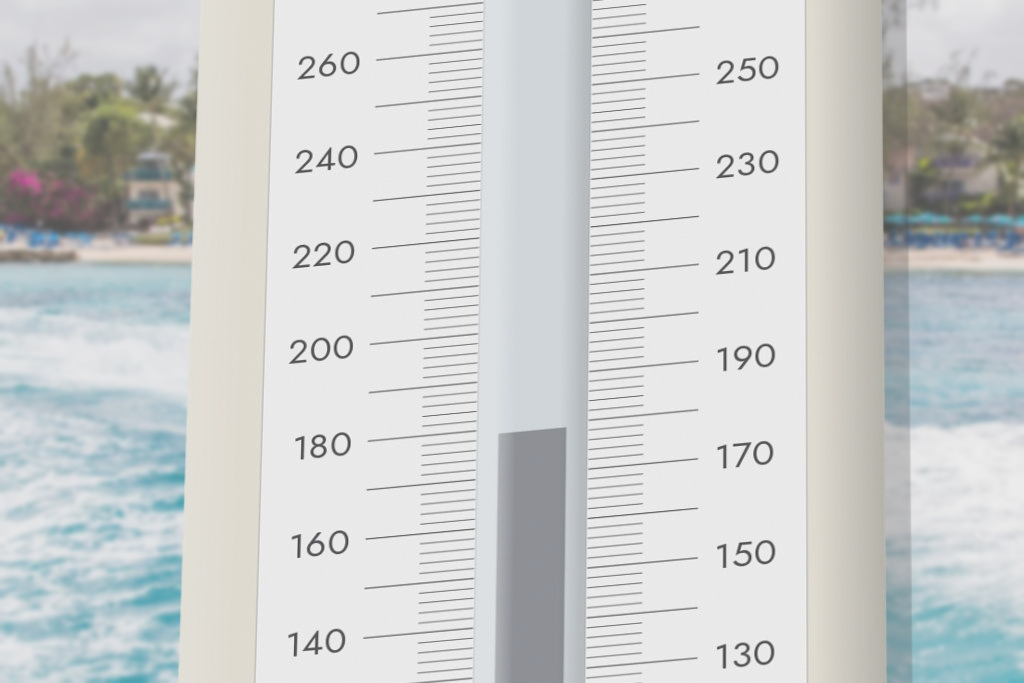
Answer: {"value": 179, "unit": "mmHg"}
